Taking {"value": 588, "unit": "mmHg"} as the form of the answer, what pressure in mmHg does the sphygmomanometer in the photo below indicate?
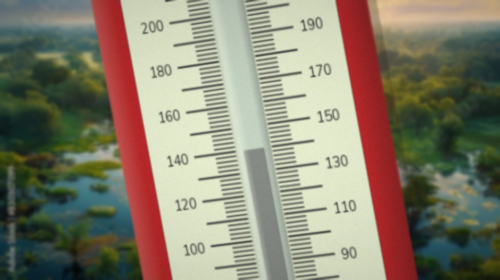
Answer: {"value": 140, "unit": "mmHg"}
